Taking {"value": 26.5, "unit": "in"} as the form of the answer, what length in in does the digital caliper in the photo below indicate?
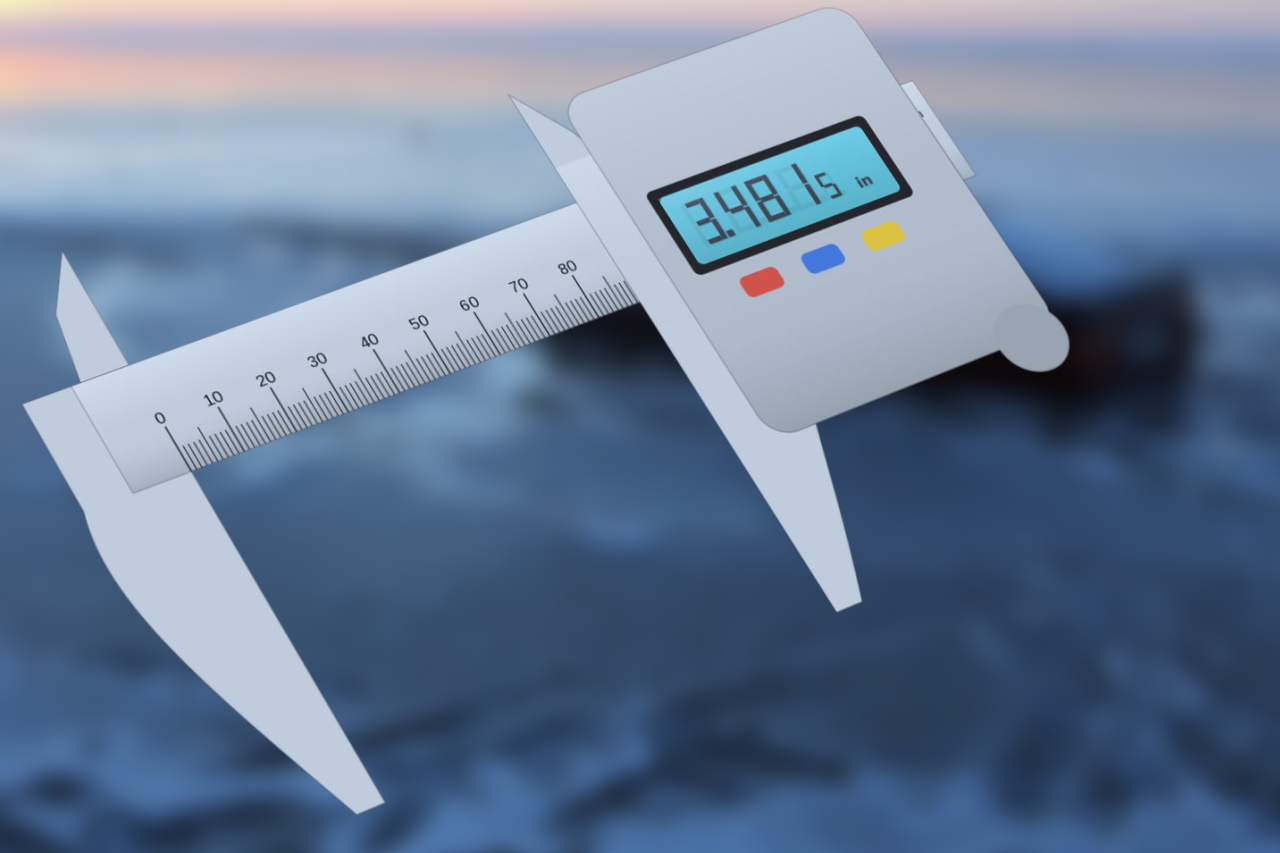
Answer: {"value": 3.4815, "unit": "in"}
